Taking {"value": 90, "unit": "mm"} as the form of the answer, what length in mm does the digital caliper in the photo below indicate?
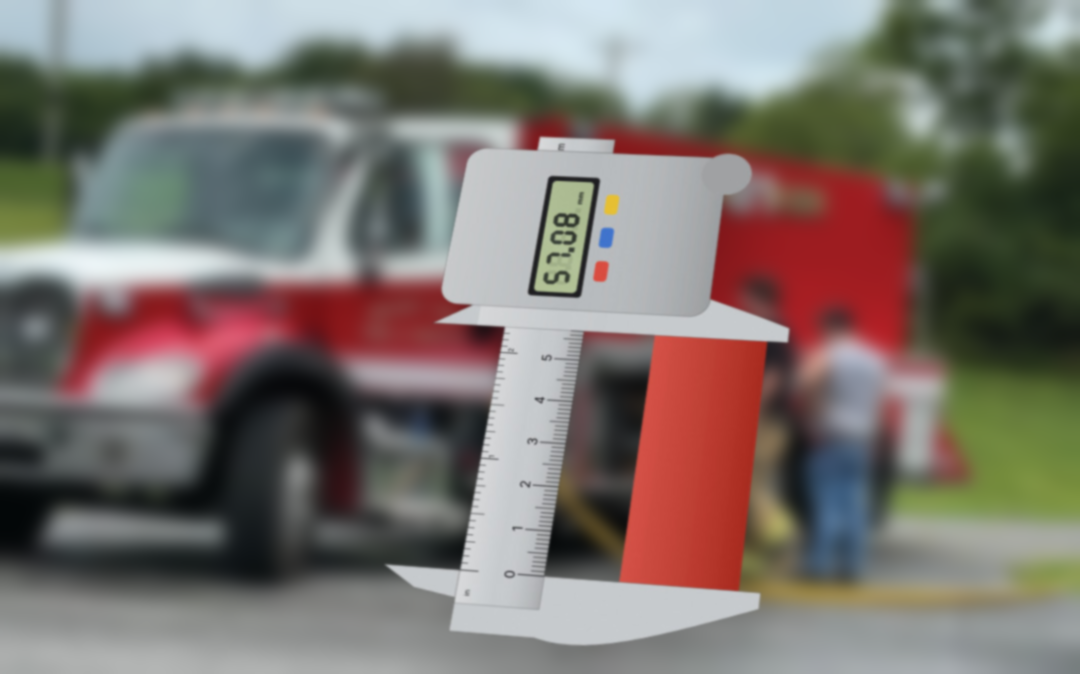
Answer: {"value": 57.08, "unit": "mm"}
